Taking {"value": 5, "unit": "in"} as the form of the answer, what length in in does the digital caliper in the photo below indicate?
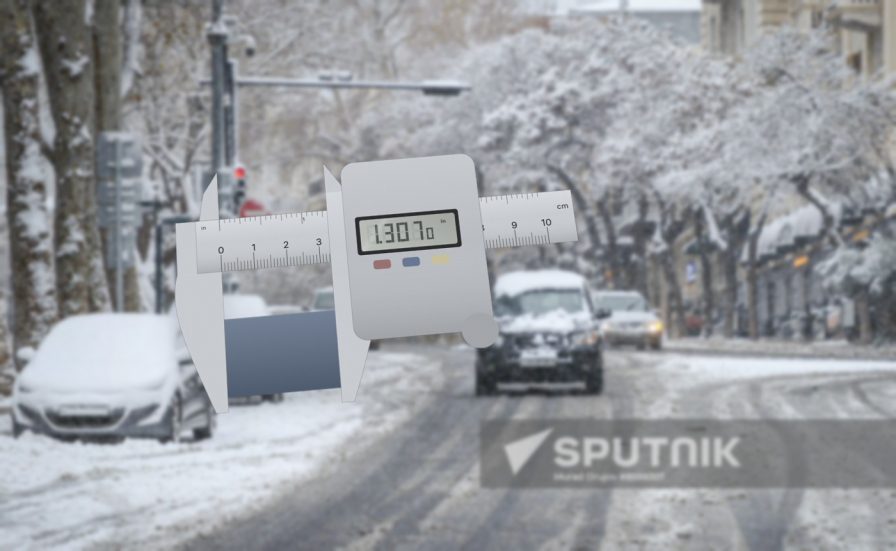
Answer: {"value": 1.3070, "unit": "in"}
